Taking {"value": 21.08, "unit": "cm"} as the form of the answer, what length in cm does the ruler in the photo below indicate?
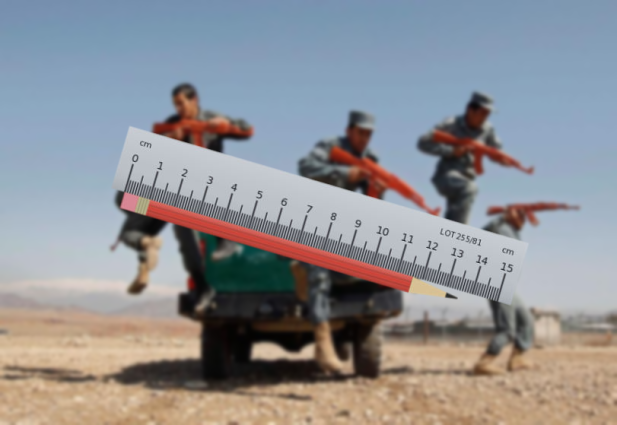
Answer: {"value": 13.5, "unit": "cm"}
